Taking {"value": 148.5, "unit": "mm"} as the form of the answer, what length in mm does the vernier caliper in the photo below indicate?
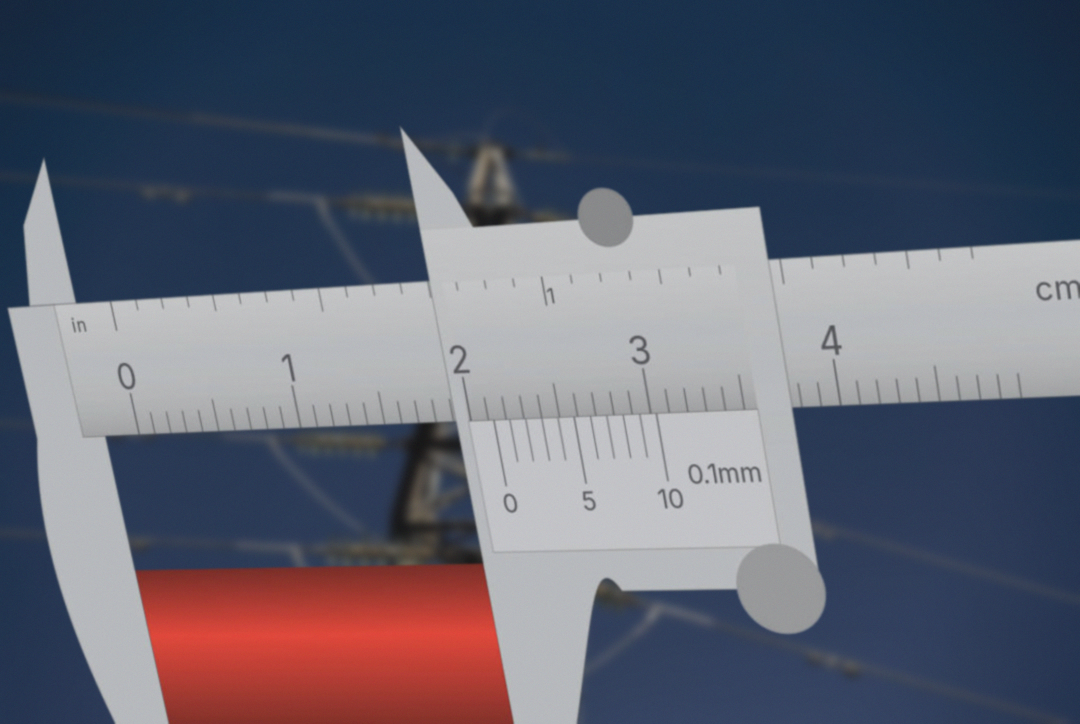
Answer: {"value": 21.3, "unit": "mm"}
